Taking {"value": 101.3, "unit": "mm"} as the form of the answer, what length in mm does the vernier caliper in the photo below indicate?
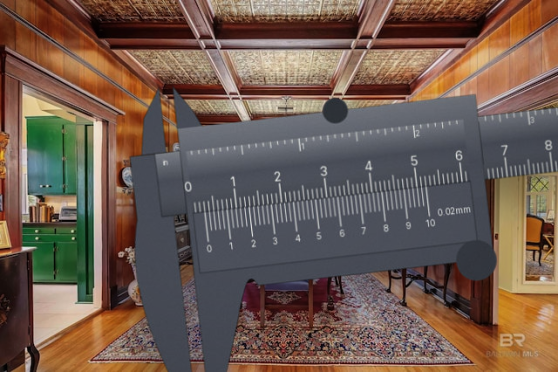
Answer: {"value": 3.0, "unit": "mm"}
